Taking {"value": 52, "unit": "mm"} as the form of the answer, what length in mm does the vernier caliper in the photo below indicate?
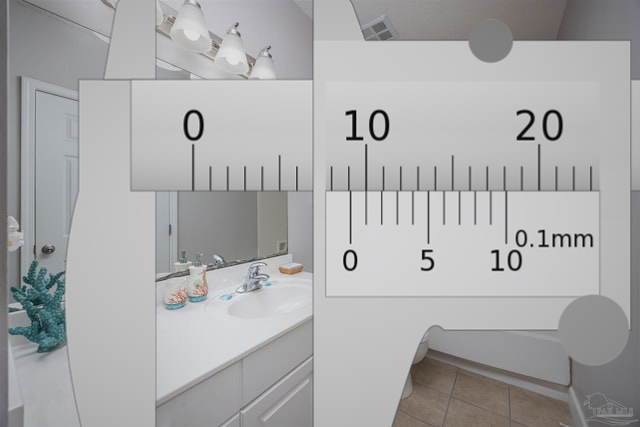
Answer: {"value": 9.1, "unit": "mm"}
